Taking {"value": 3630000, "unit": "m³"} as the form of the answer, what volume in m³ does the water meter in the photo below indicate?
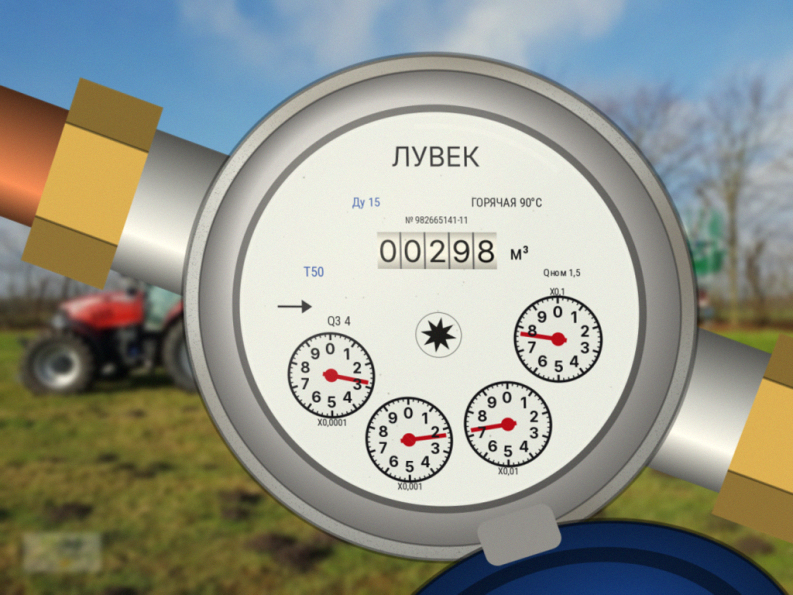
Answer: {"value": 298.7722, "unit": "m³"}
